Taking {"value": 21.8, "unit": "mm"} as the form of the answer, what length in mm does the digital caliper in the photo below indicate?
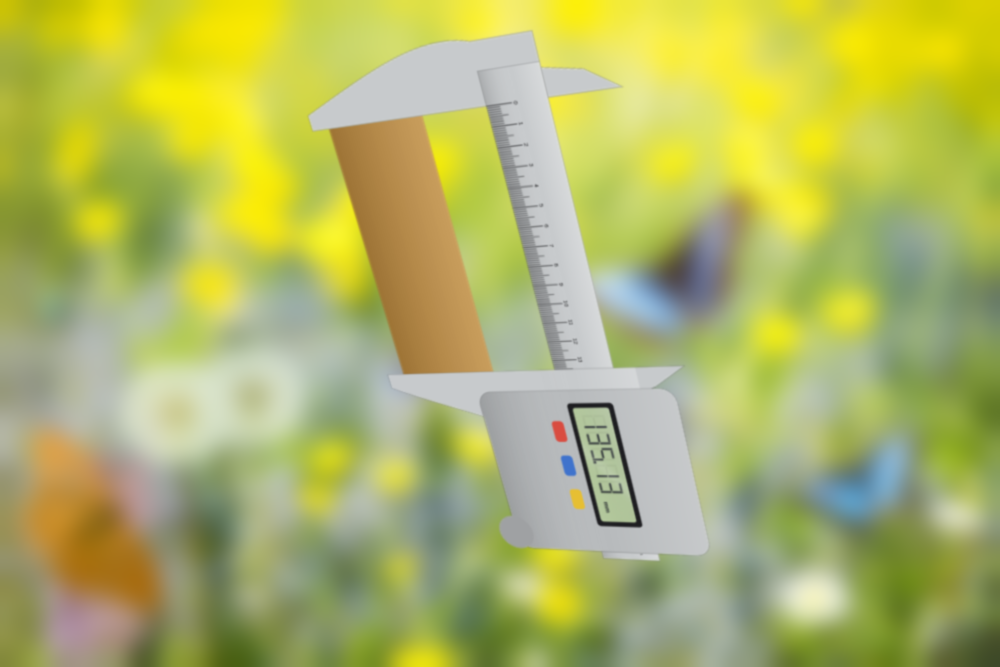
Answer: {"value": 135.13, "unit": "mm"}
